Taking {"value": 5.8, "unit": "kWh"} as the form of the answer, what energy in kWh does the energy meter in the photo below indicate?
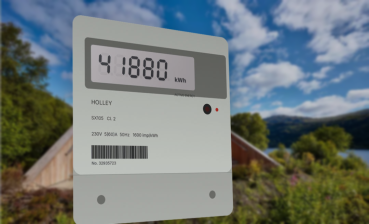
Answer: {"value": 41880, "unit": "kWh"}
